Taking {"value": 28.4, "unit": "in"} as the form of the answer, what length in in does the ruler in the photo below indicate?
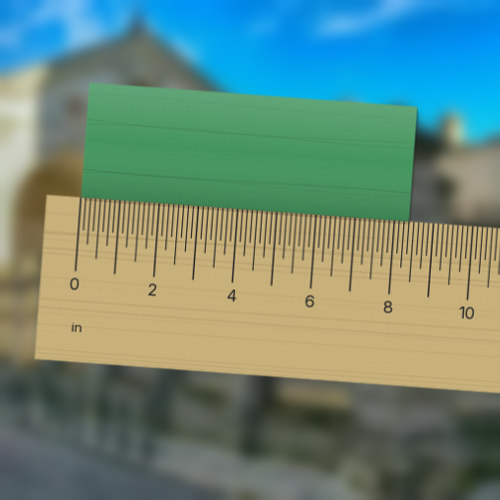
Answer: {"value": 8.375, "unit": "in"}
